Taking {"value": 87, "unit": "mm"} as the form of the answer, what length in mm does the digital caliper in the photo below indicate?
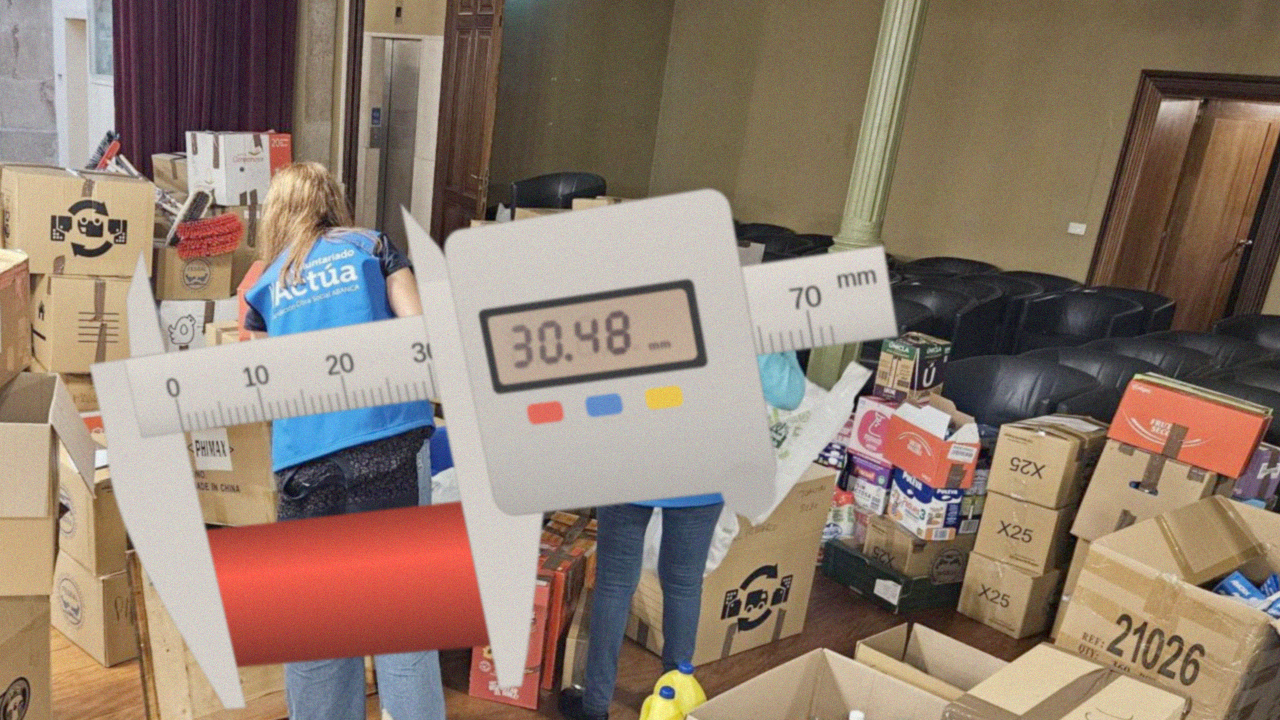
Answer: {"value": 30.48, "unit": "mm"}
